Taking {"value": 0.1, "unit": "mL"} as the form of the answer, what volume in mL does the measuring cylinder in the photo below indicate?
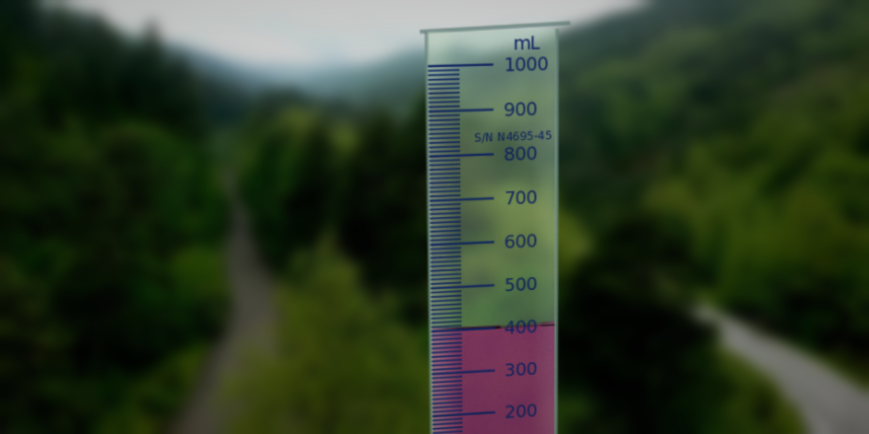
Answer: {"value": 400, "unit": "mL"}
